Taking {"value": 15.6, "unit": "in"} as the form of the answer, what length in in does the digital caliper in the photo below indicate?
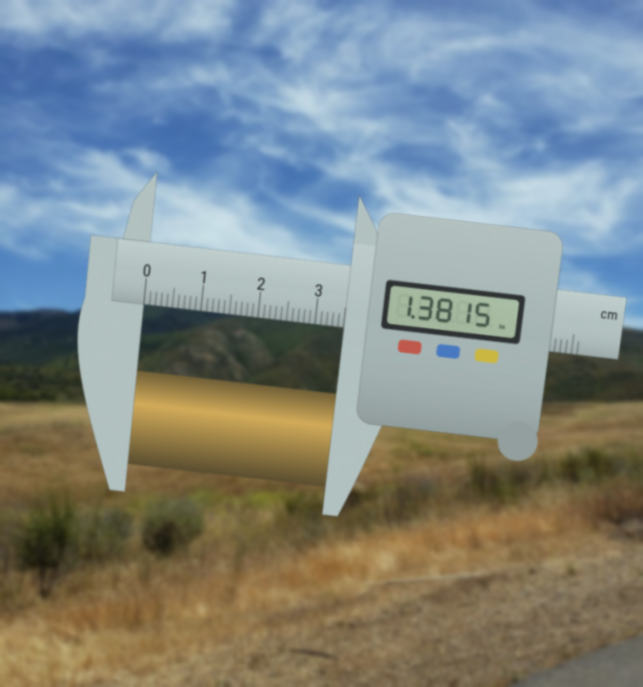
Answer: {"value": 1.3815, "unit": "in"}
